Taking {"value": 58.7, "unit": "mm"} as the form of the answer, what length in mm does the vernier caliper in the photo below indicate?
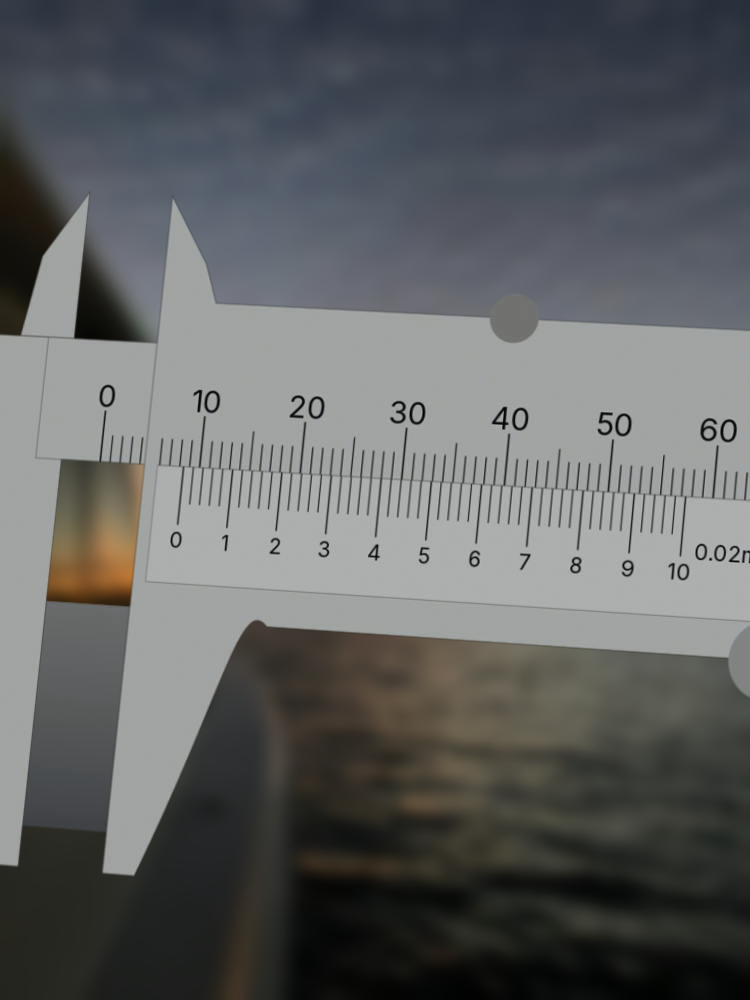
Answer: {"value": 8.4, "unit": "mm"}
